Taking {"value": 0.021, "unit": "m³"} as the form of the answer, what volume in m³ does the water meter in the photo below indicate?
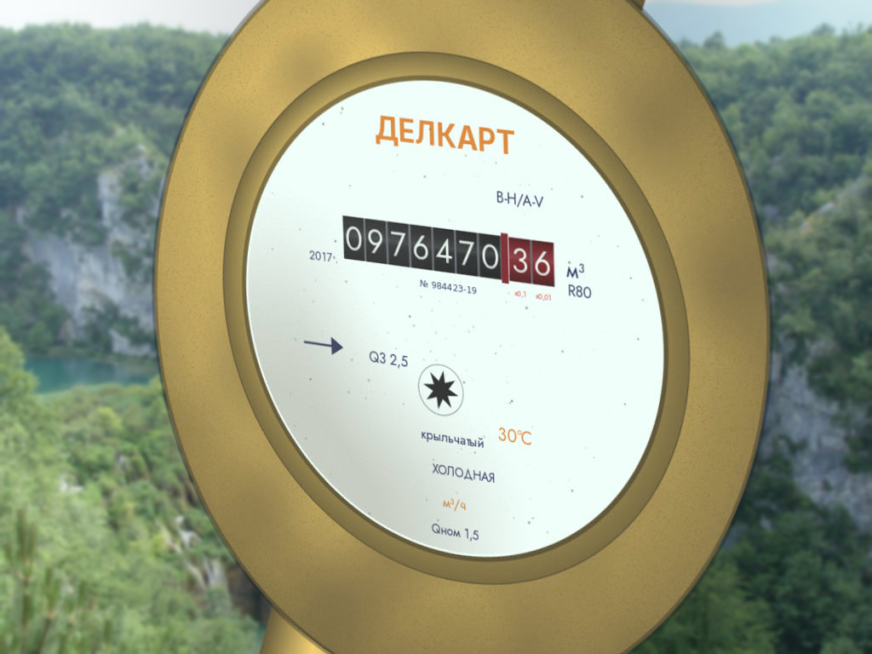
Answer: {"value": 976470.36, "unit": "m³"}
